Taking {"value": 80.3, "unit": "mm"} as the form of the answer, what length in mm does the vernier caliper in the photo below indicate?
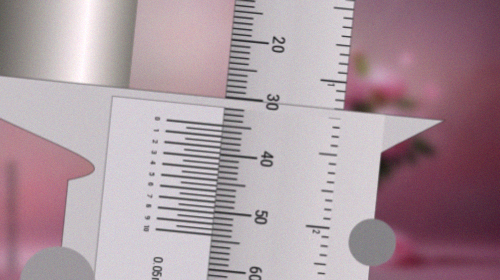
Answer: {"value": 35.0, "unit": "mm"}
